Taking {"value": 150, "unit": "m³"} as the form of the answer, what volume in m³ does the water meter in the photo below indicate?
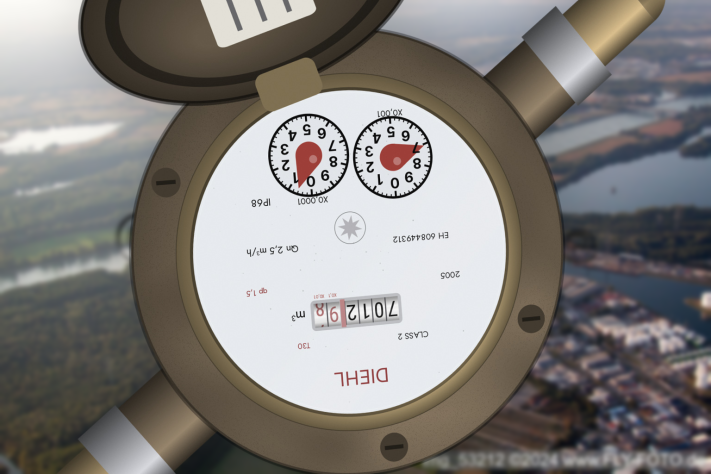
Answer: {"value": 7012.9770, "unit": "m³"}
